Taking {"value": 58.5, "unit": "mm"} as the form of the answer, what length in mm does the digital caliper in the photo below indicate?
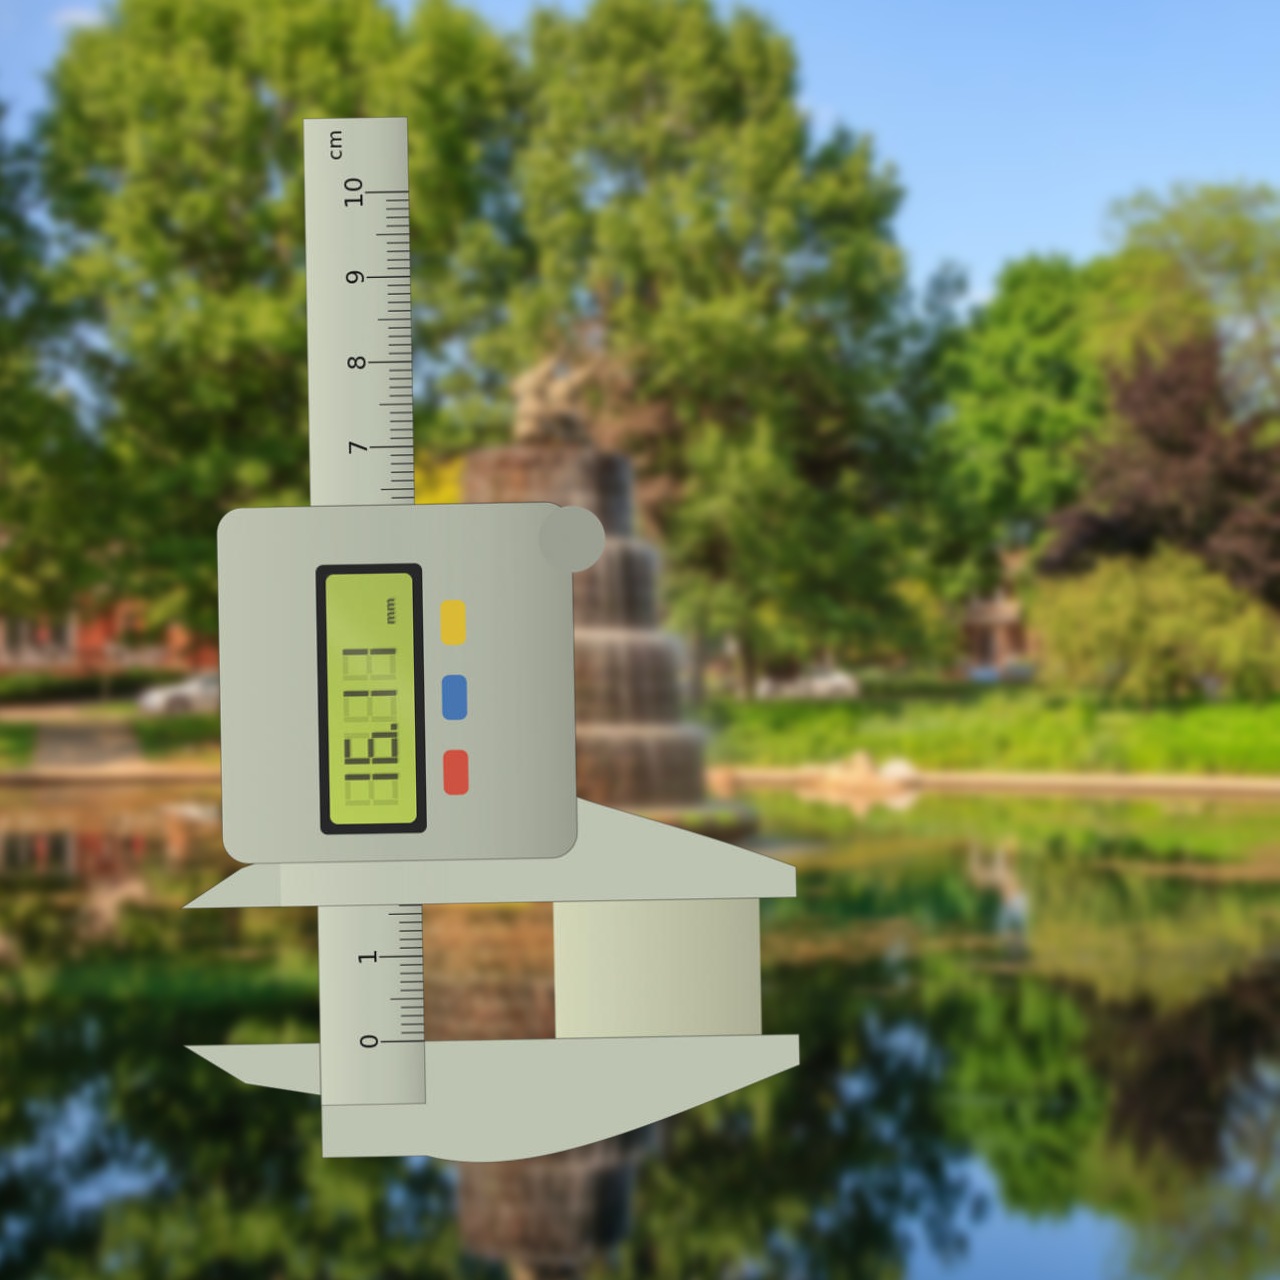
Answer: {"value": 16.11, "unit": "mm"}
